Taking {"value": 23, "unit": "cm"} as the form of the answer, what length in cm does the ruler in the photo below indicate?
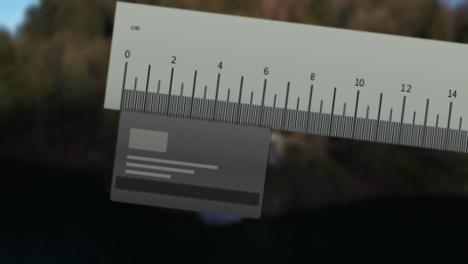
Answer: {"value": 6.5, "unit": "cm"}
